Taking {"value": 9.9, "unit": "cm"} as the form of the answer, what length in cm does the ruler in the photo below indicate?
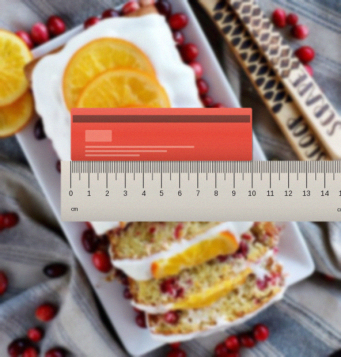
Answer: {"value": 10, "unit": "cm"}
